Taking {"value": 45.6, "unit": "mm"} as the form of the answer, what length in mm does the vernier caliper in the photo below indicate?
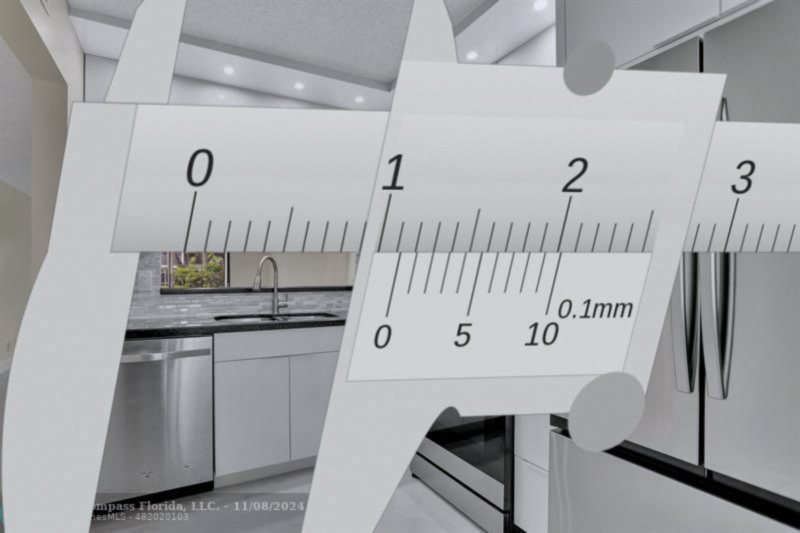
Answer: {"value": 11.2, "unit": "mm"}
